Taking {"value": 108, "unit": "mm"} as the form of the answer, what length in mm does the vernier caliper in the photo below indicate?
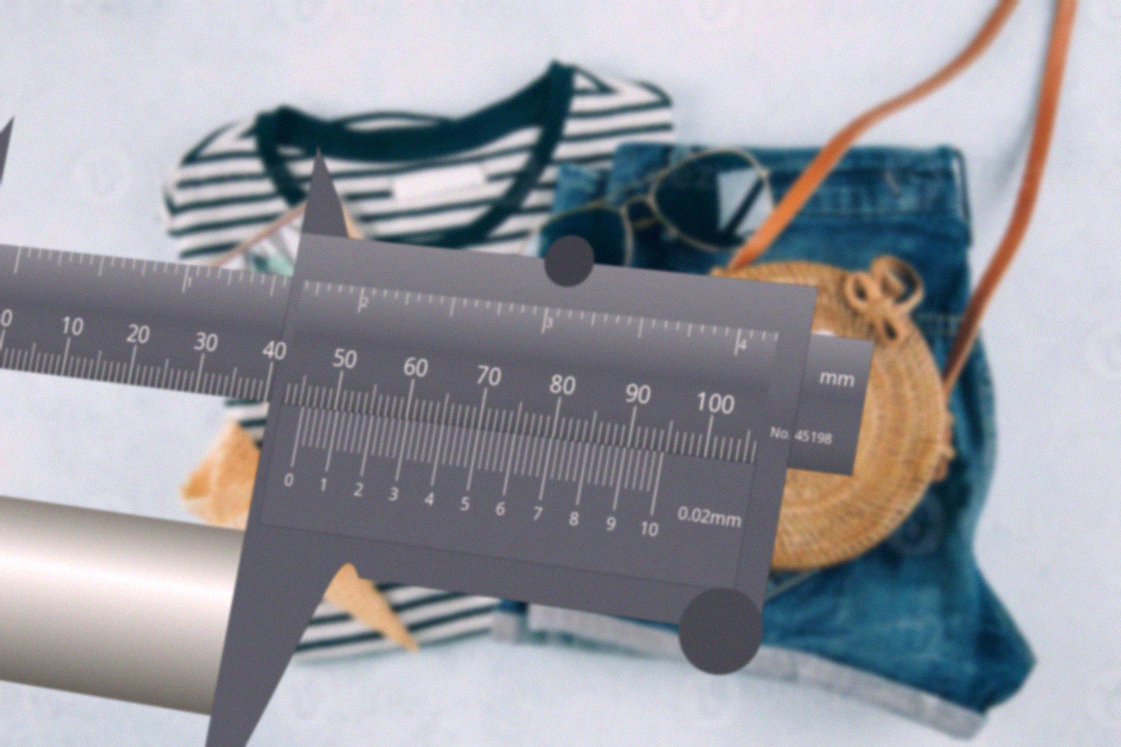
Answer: {"value": 45.5, "unit": "mm"}
